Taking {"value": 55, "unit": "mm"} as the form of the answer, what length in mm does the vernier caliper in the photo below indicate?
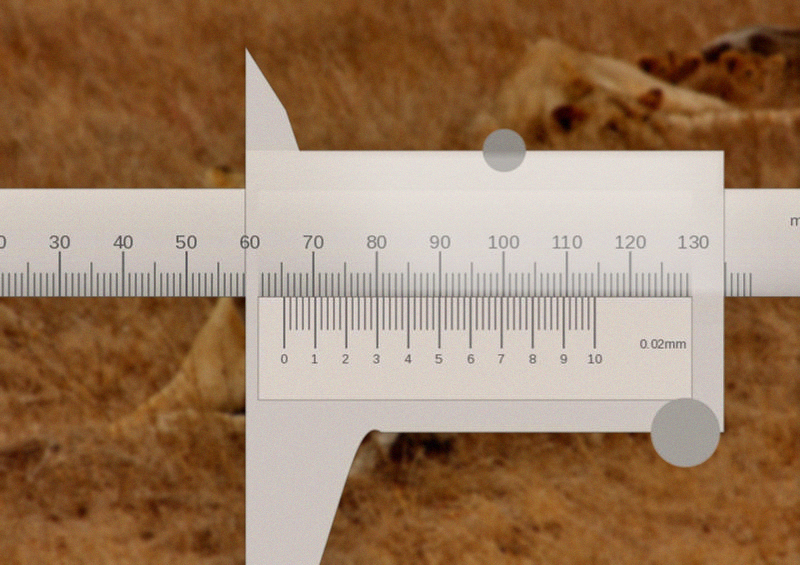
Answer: {"value": 65.4, "unit": "mm"}
